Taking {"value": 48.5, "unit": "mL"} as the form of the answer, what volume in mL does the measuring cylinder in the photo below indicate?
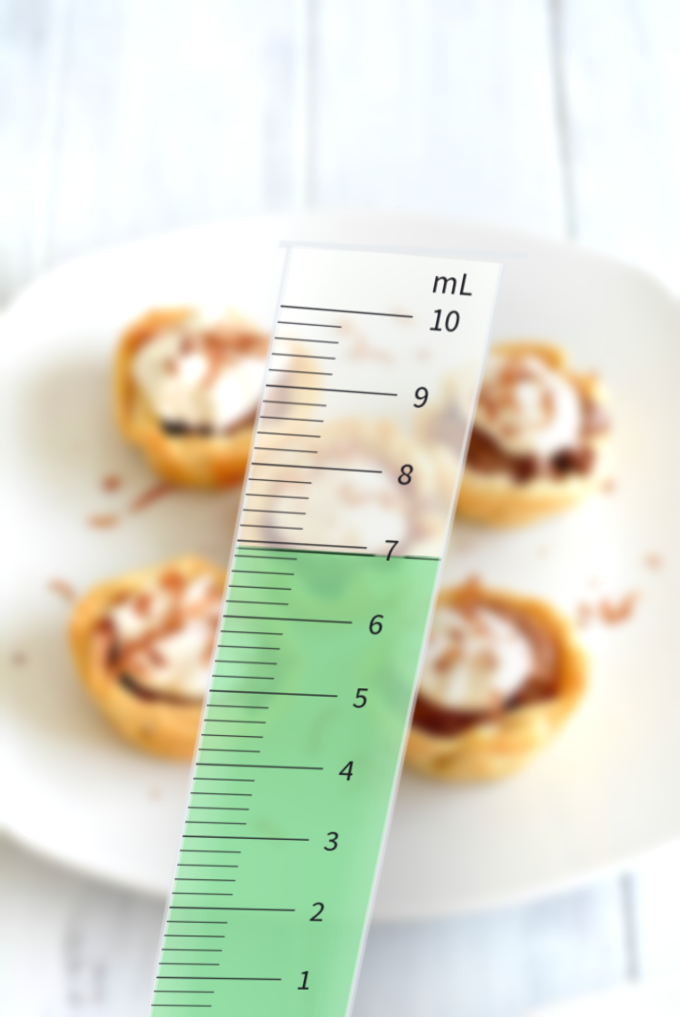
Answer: {"value": 6.9, "unit": "mL"}
